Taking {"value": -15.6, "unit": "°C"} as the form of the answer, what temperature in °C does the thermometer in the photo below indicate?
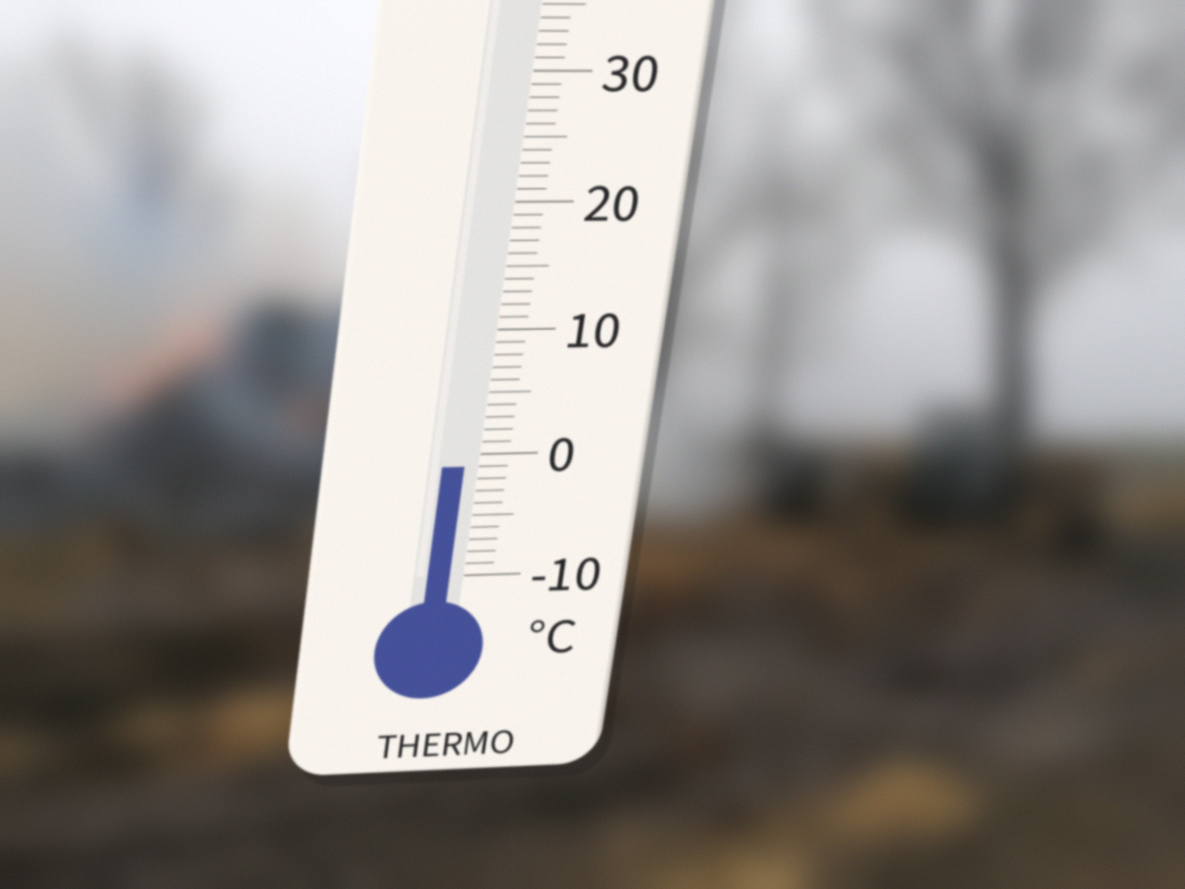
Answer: {"value": -1, "unit": "°C"}
